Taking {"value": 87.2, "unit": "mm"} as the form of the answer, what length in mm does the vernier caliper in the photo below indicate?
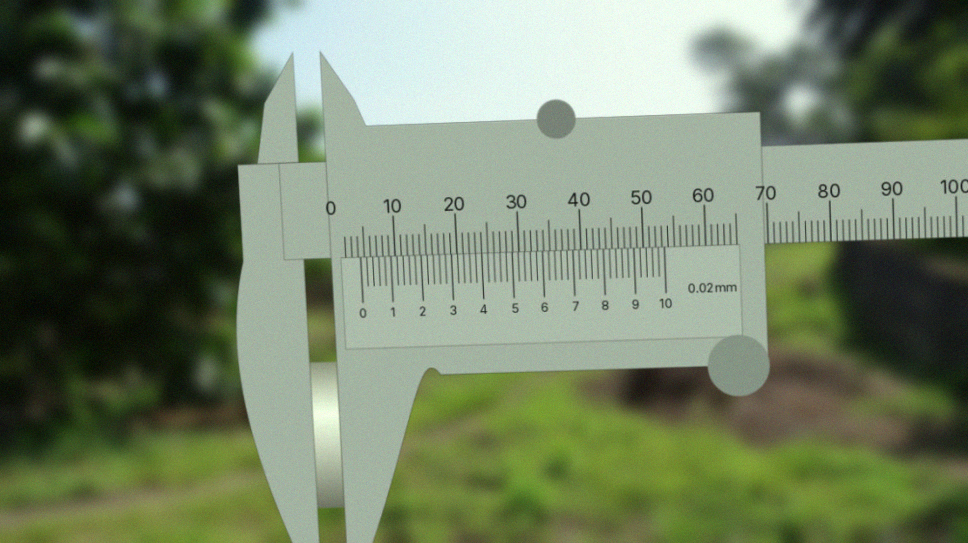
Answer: {"value": 4.4, "unit": "mm"}
